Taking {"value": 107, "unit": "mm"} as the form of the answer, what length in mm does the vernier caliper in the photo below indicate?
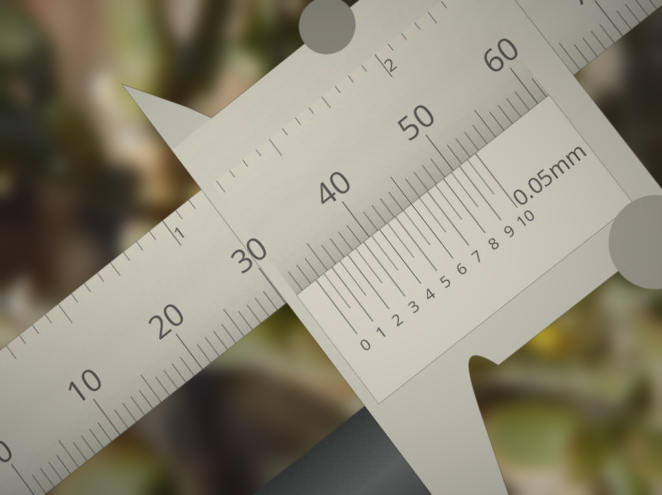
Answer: {"value": 33.6, "unit": "mm"}
